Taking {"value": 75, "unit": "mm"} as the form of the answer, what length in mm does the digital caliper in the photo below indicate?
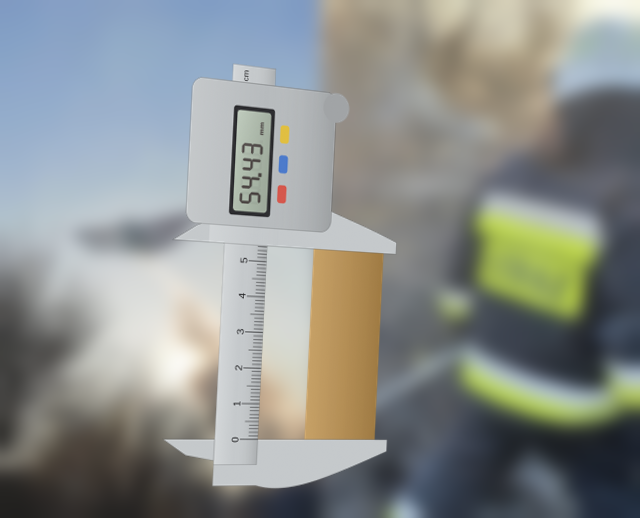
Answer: {"value": 54.43, "unit": "mm"}
